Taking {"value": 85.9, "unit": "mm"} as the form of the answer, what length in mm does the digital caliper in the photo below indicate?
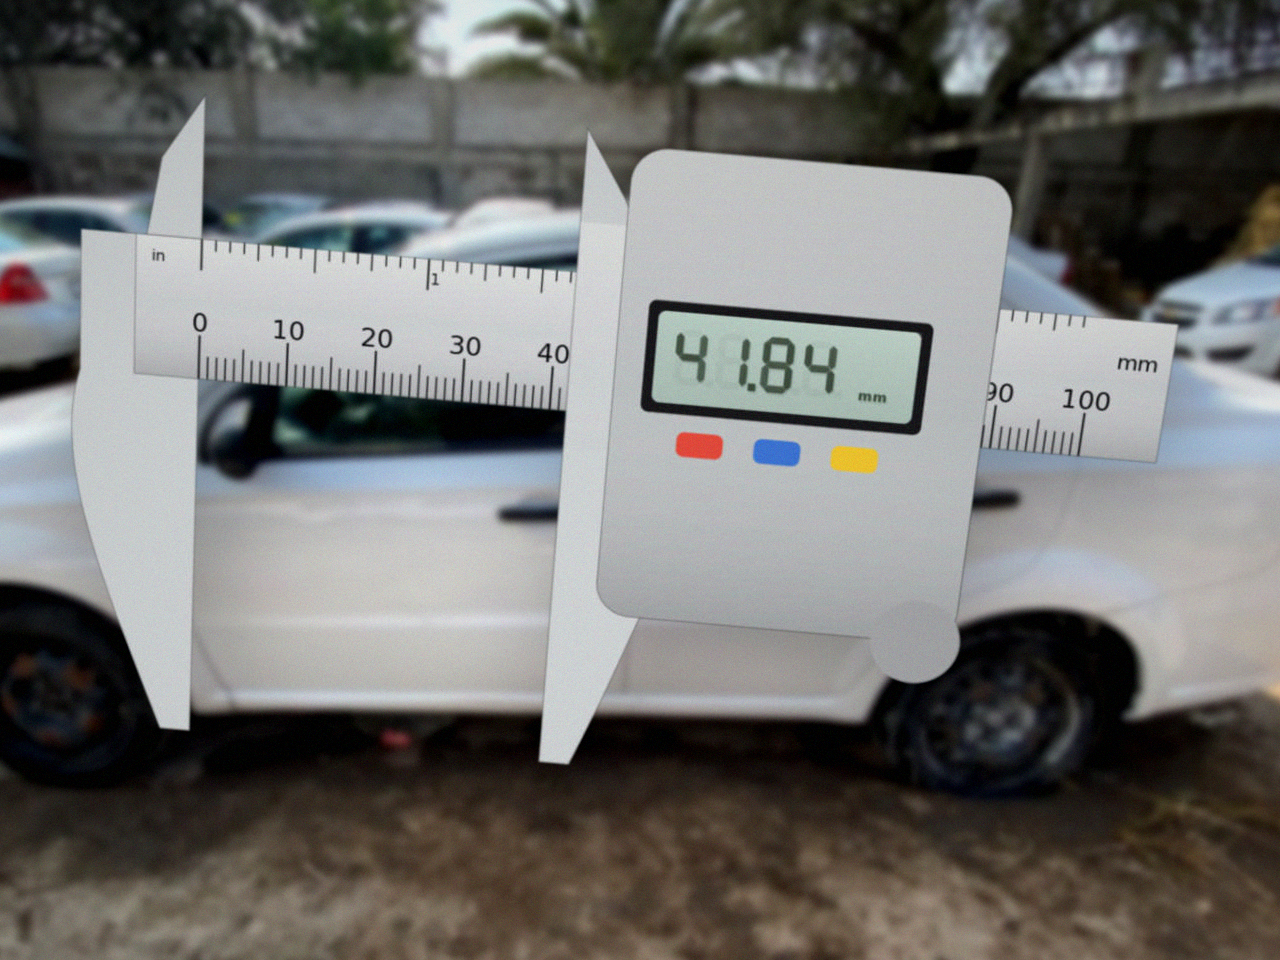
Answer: {"value": 41.84, "unit": "mm"}
